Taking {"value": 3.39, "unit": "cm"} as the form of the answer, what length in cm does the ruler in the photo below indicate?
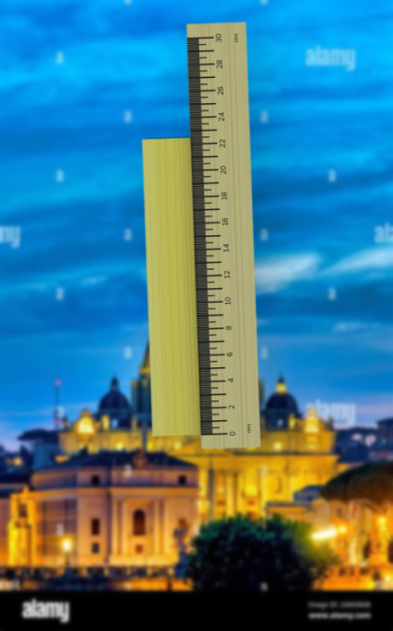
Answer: {"value": 22.5, "unit": "cm"}
